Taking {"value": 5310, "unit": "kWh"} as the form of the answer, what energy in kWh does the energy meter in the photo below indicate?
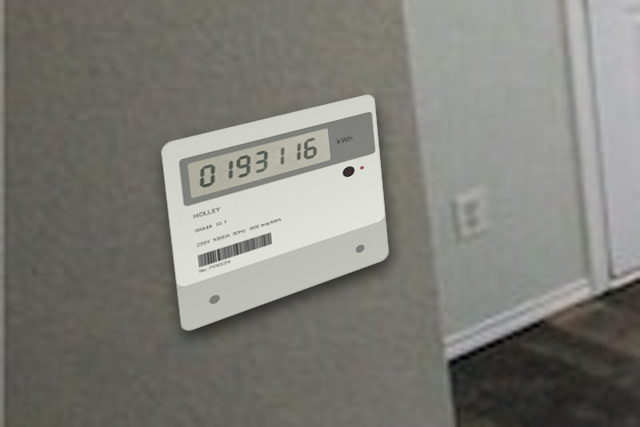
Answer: {"value": 193116, "unit": "kWh"}
